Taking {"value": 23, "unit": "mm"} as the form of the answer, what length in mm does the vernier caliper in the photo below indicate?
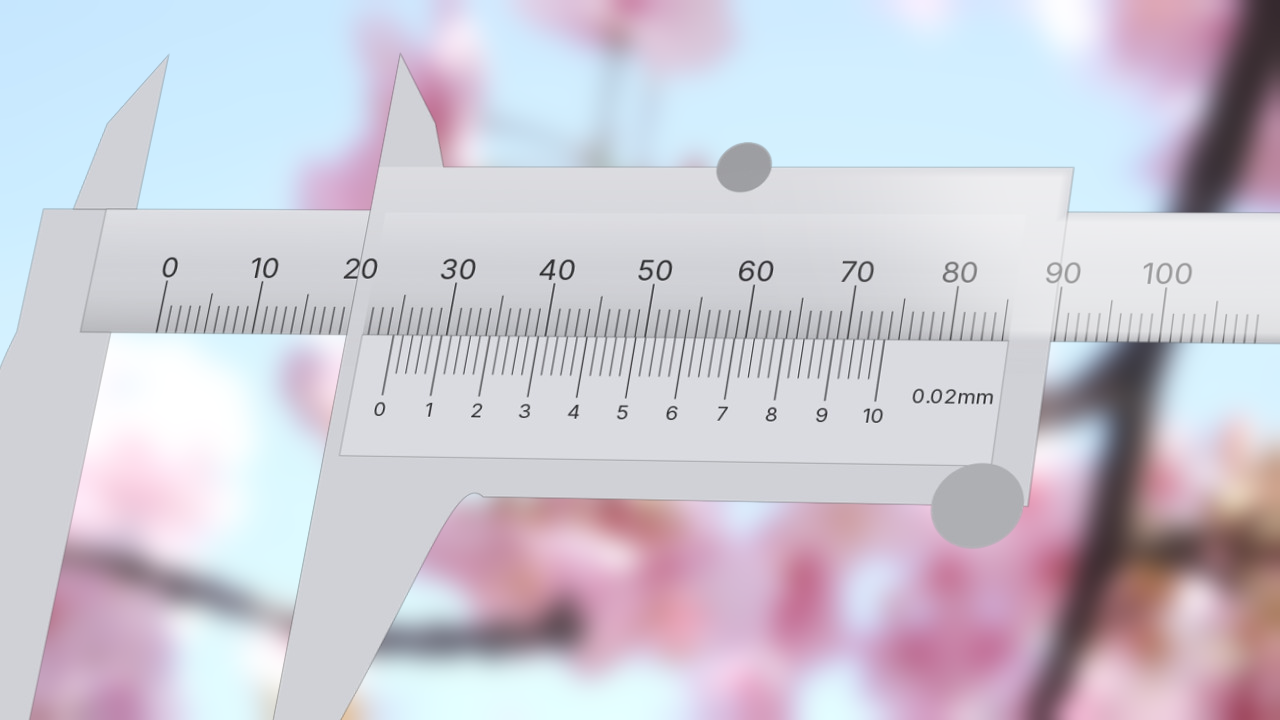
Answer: {"value": 24.6, "unit": "mm"}
